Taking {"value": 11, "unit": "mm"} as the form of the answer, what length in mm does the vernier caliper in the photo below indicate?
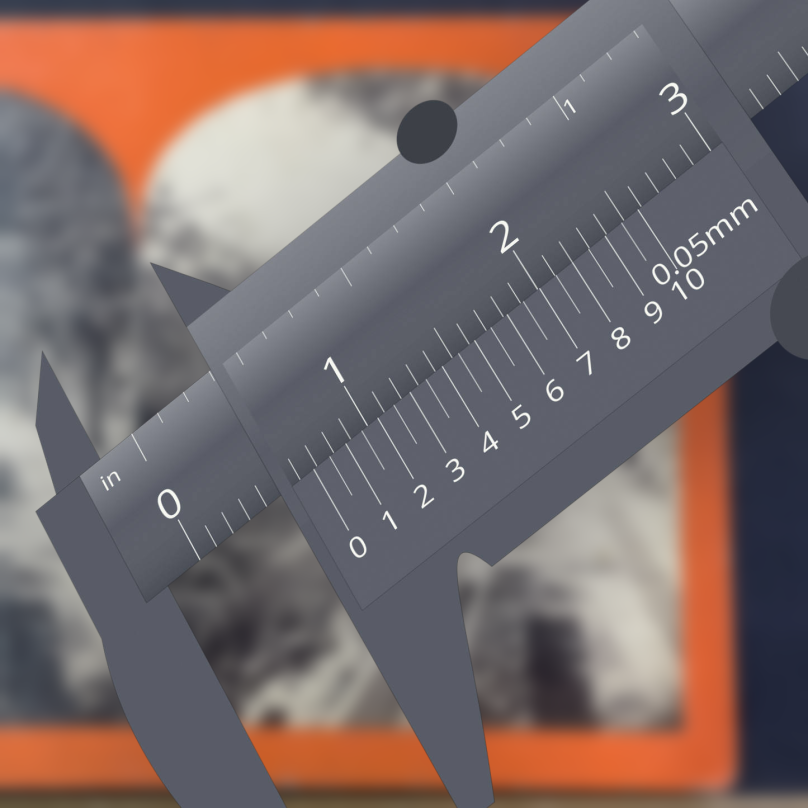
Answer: {"value": 6.80, "unit": "mm"}
